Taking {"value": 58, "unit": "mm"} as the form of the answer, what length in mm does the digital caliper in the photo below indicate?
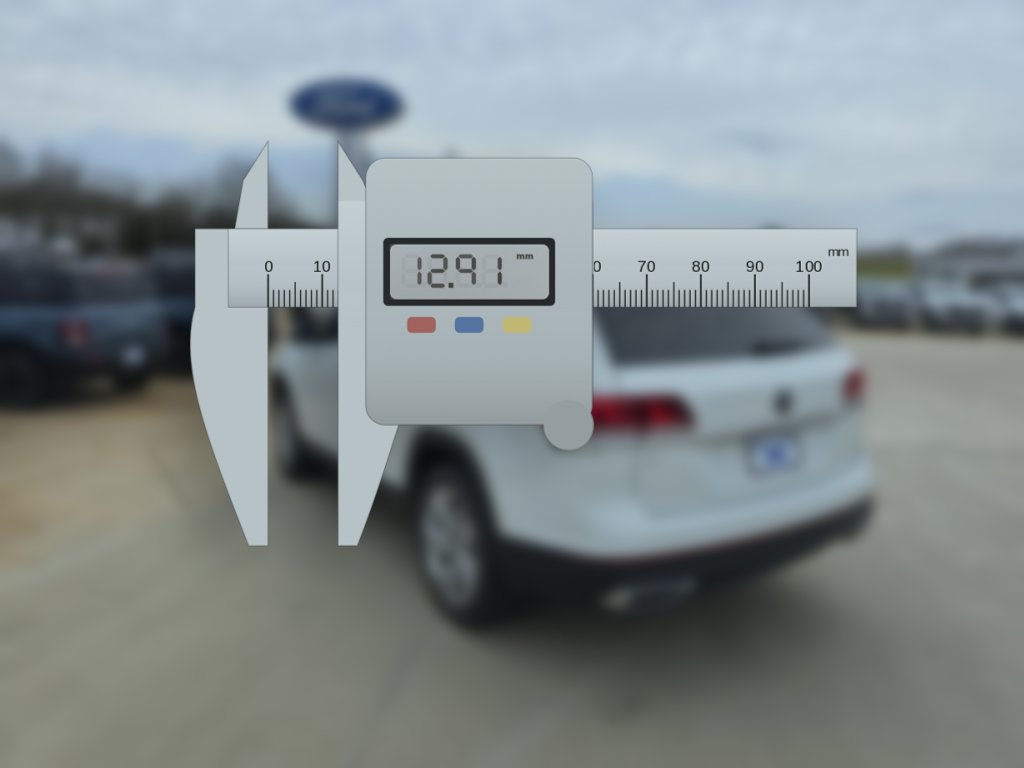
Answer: {"value": 12.91, "unit": "mm"}
